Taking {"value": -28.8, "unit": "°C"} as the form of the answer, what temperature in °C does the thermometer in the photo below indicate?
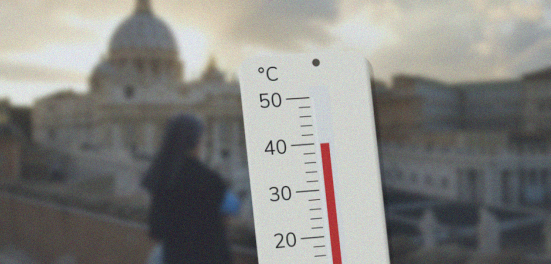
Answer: {"value": 40, "unit": "°C"}
